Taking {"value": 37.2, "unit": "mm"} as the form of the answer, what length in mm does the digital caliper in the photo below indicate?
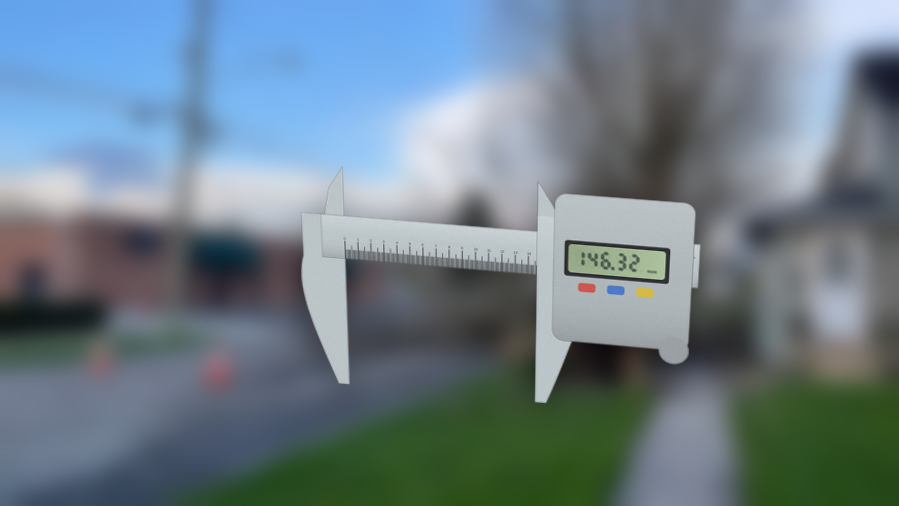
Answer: {"value": 146.32, "unit": "mm"}
